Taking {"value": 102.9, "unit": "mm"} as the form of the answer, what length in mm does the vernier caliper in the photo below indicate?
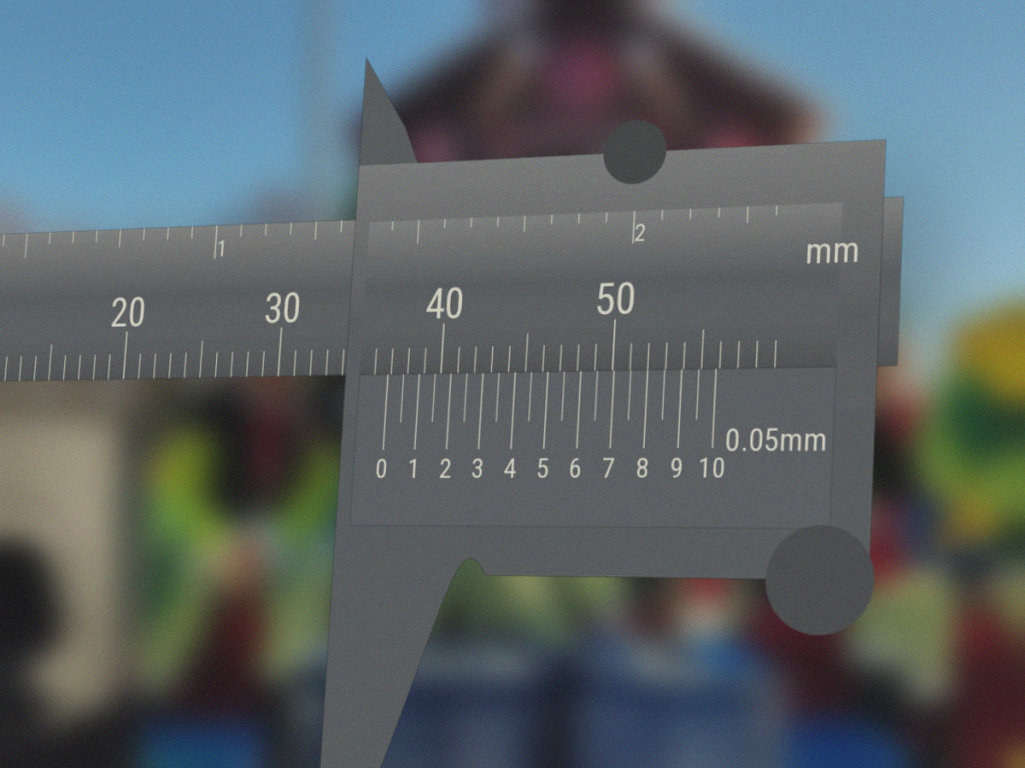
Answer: {"value": 36.8, "unit": "mm"}
